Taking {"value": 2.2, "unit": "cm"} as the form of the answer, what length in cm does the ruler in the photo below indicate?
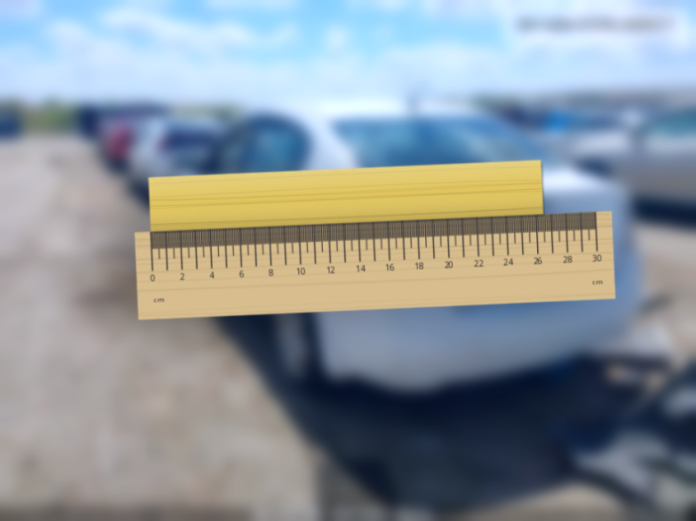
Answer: {"value": 26.5, "unit": "cm"}
